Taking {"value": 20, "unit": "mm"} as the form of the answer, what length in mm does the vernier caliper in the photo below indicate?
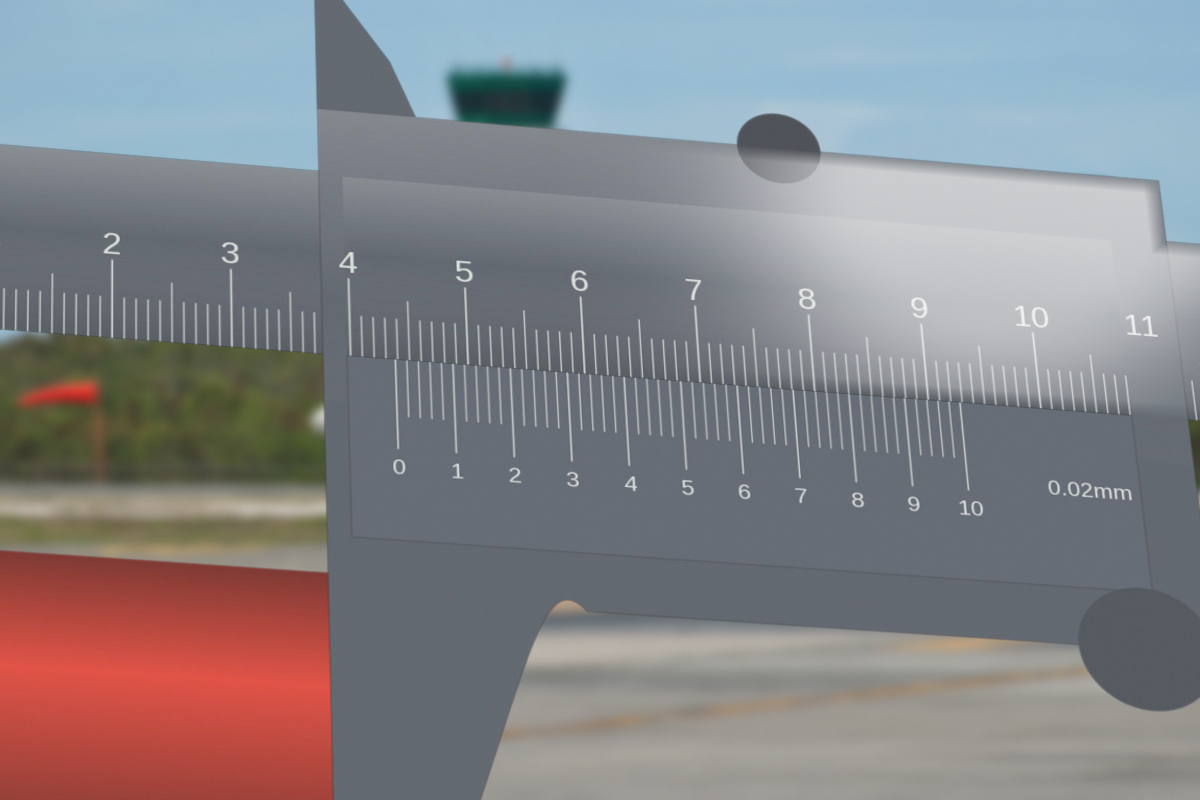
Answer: {"value": 43.8, "unit": "mm"}
